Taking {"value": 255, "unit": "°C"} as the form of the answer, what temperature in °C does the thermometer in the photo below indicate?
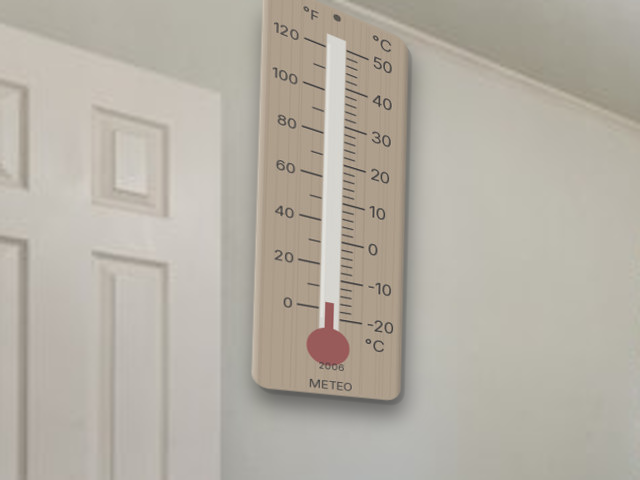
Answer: {"value": -16, "unit": "°C"}
